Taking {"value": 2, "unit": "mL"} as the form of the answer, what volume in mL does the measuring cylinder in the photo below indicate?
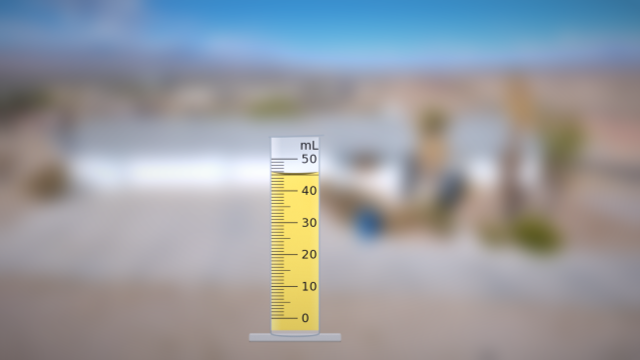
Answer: {"value": 45, "unit": "mL"}
